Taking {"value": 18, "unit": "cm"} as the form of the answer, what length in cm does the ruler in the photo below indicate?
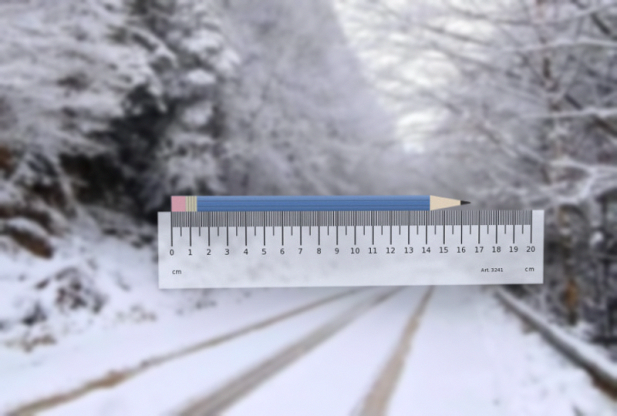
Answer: {"value": 16.5, "unit": "cm"}
